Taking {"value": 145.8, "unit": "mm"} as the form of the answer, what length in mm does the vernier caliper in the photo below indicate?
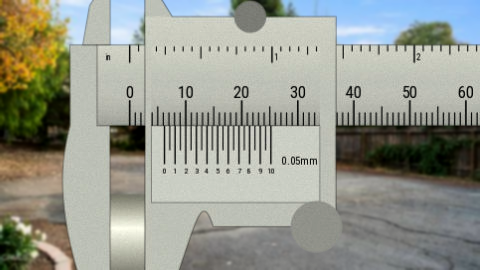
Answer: {"value": 6.2, "unit": "mm"}
